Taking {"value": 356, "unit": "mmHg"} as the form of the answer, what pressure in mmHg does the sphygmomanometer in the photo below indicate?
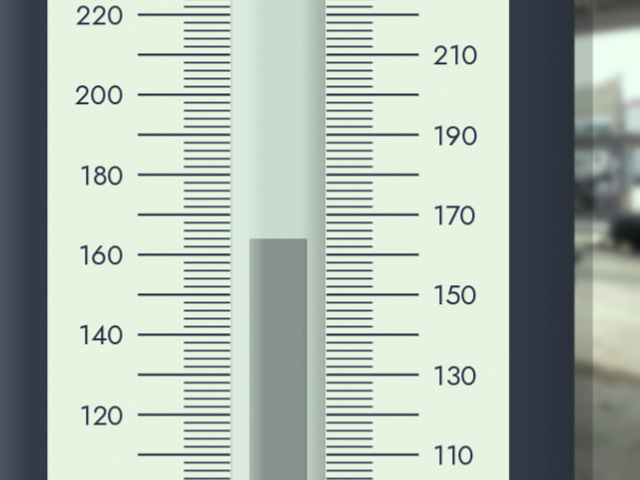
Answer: {"value": 164, "unit": "mmHg"}
